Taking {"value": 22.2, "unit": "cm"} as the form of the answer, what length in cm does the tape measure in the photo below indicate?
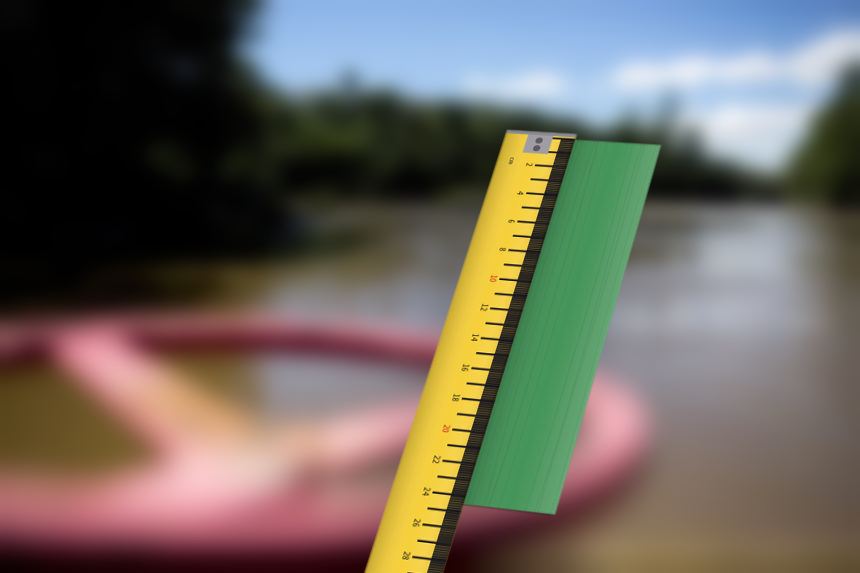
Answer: {"value": 24.5, "unit": "cm"}
